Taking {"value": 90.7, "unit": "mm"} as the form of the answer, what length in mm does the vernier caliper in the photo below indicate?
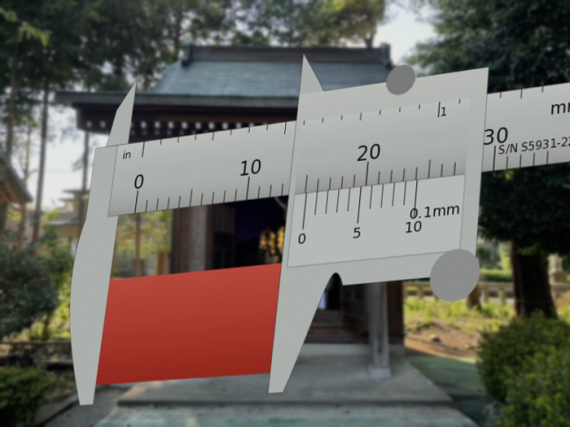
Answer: {"value": 15.1, "unit": "mm"}
